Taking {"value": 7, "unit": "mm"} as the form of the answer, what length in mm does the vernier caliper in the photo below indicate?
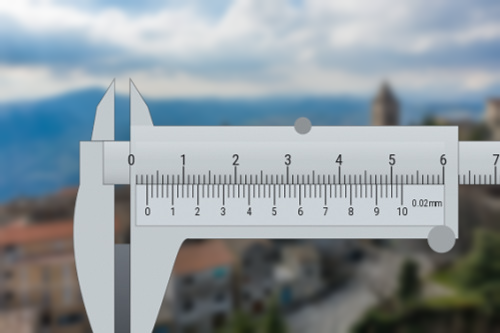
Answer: {"value": 3.0, "unit": "mm"}
